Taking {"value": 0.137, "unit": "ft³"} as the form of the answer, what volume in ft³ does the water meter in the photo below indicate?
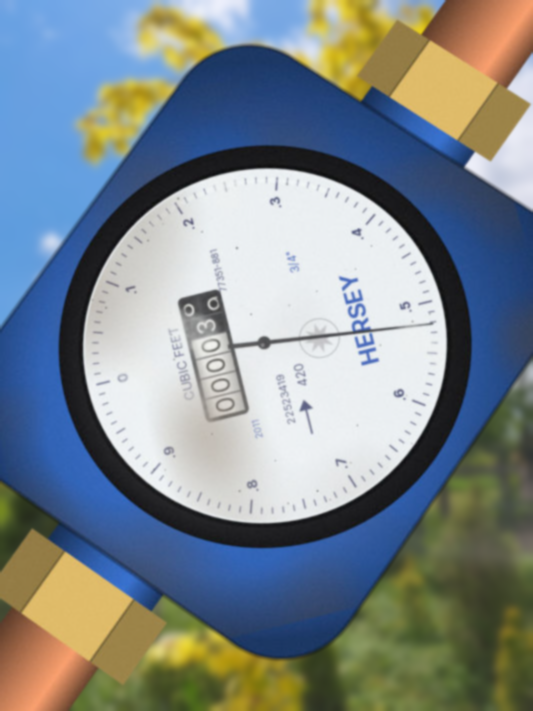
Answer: {"value": 38.52, "unit": "ft³"}
